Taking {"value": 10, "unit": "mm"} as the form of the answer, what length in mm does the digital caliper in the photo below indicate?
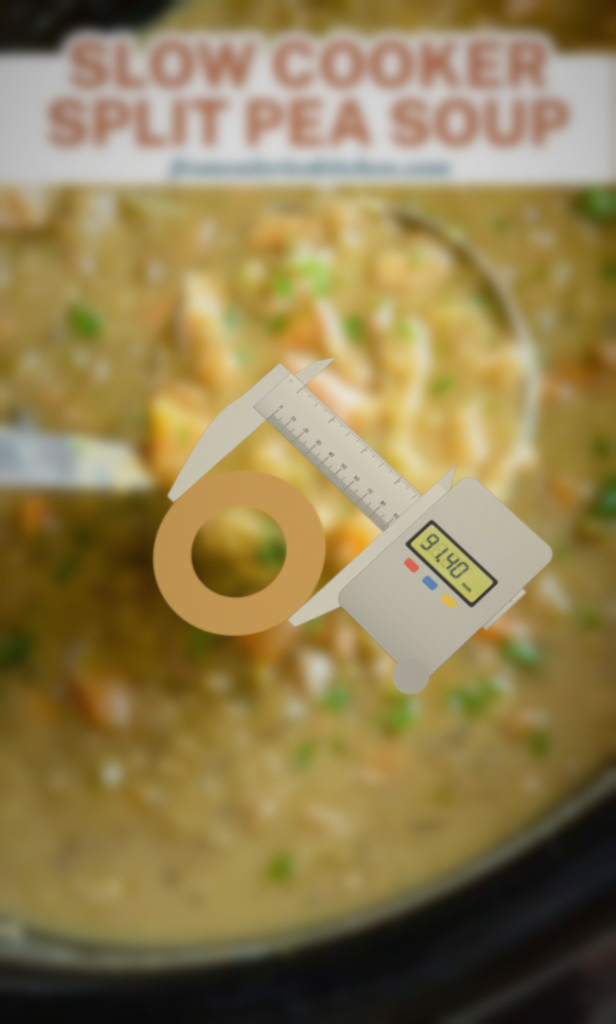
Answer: {"value": 91.40, "unit": "mm"}
